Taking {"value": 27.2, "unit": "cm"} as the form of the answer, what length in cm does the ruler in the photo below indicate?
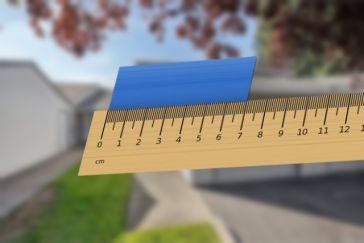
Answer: {"value": 7, "unit": "cm"}
